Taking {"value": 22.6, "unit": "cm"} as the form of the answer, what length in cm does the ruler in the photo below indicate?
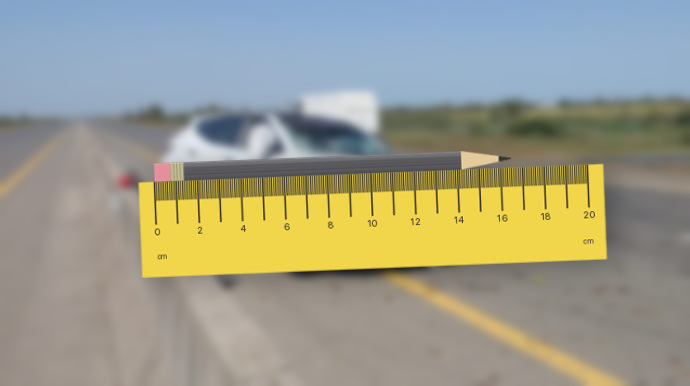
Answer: {"value": 16.5, "unit": "cm"}
